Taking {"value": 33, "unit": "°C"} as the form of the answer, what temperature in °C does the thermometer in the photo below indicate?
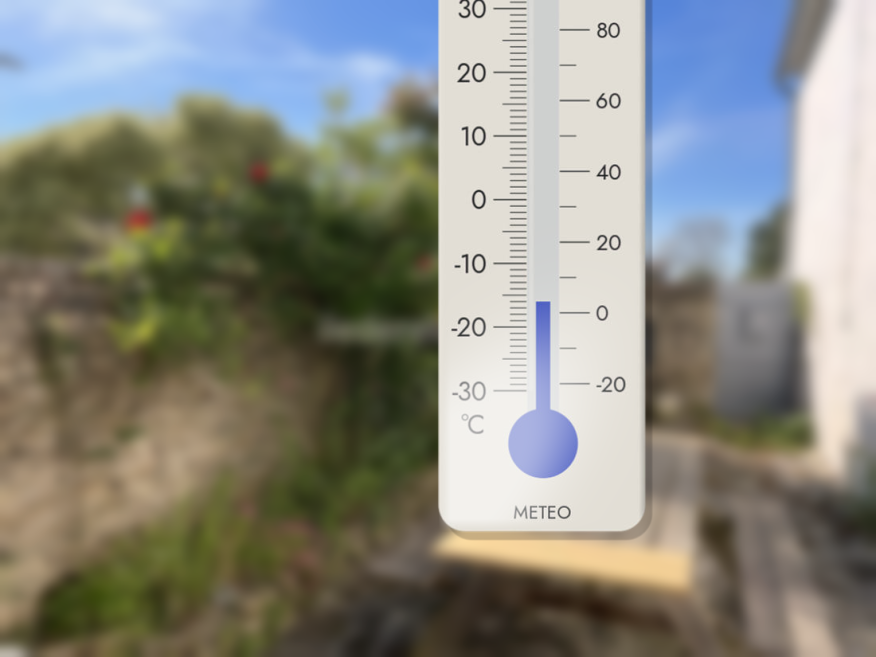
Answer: {"value": -16, "unit": "°C"}
